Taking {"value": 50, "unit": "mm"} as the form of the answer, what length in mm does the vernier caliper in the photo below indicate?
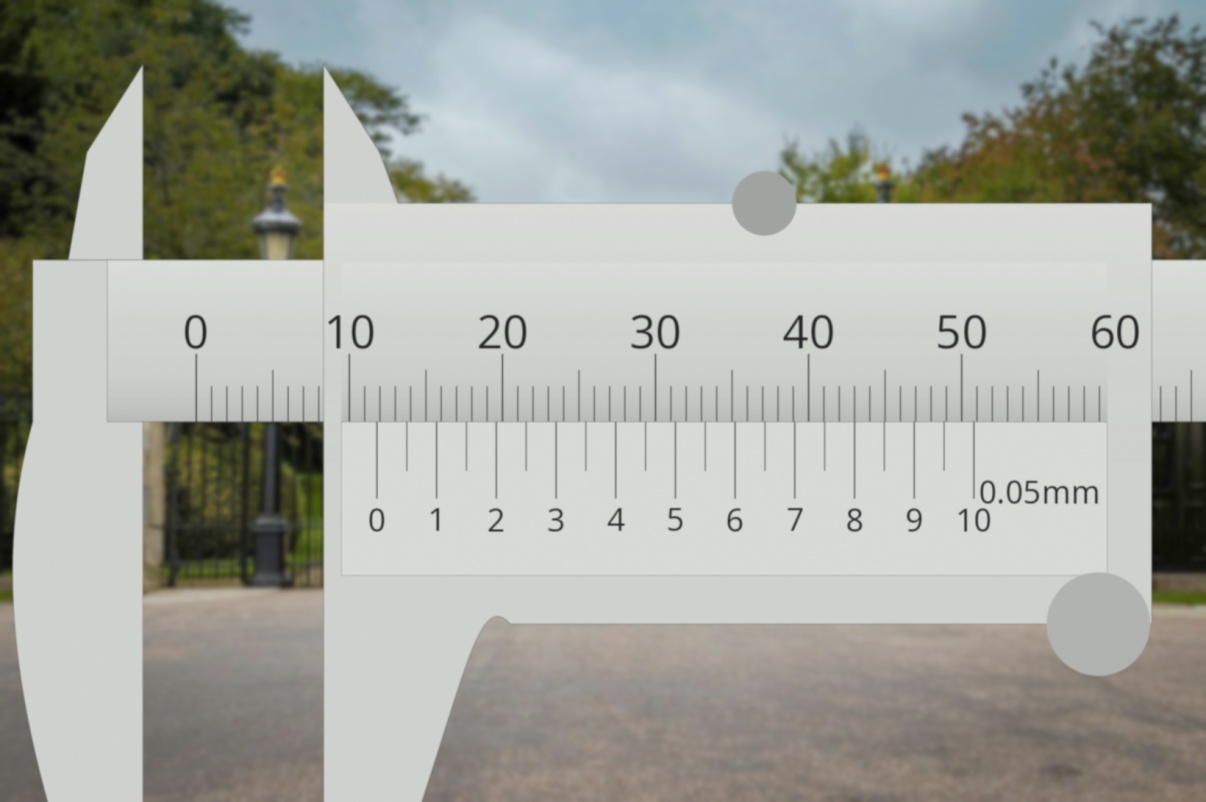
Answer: {"value": 11.8, "unit": "mm"}
